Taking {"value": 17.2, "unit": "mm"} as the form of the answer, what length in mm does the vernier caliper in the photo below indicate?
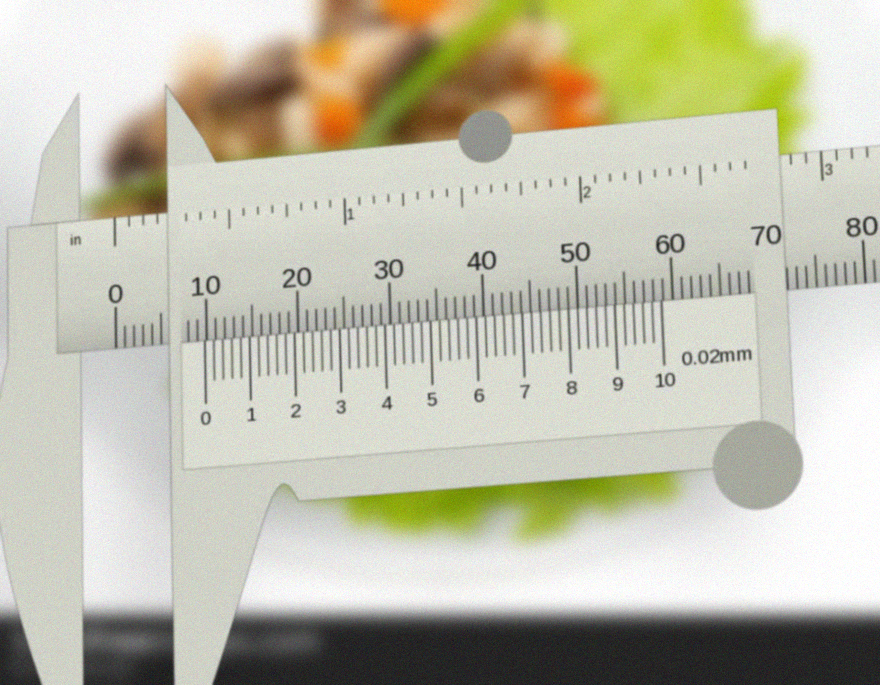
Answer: {"value": 9.8, "unit": "mm"}
